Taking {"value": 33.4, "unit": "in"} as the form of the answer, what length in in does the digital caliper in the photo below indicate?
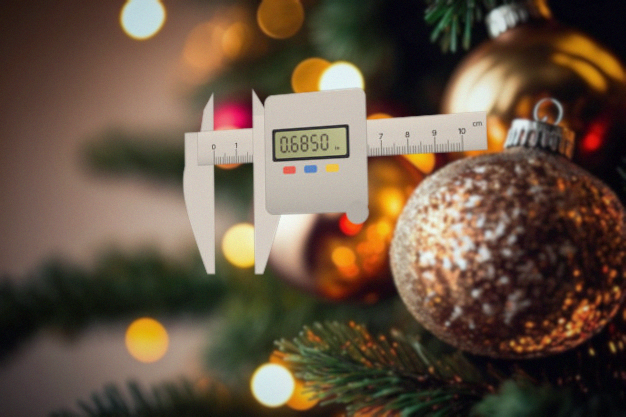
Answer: {"value": 0.6850, "unit": "in"}
